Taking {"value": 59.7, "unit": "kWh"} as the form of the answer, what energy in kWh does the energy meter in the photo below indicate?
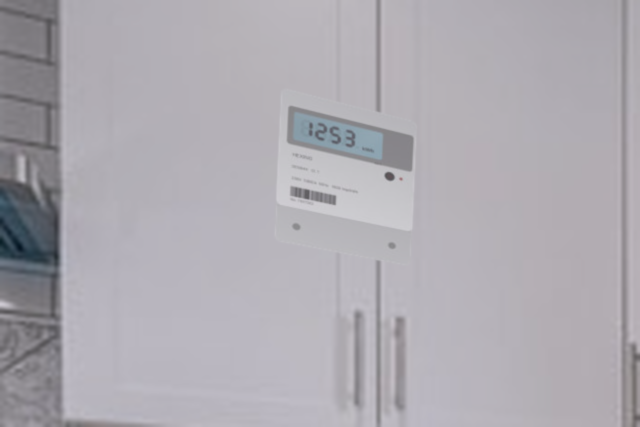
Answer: {"value": 1253, "unit": "kWh"}
